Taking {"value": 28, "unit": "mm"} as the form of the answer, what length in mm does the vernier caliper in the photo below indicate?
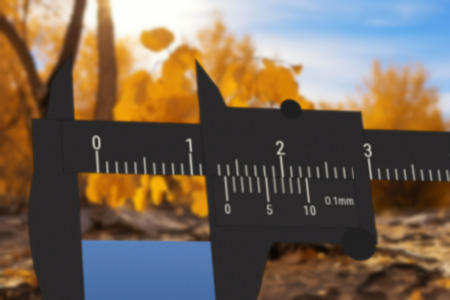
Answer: {"value": 13.6, "unit": "mm"}
